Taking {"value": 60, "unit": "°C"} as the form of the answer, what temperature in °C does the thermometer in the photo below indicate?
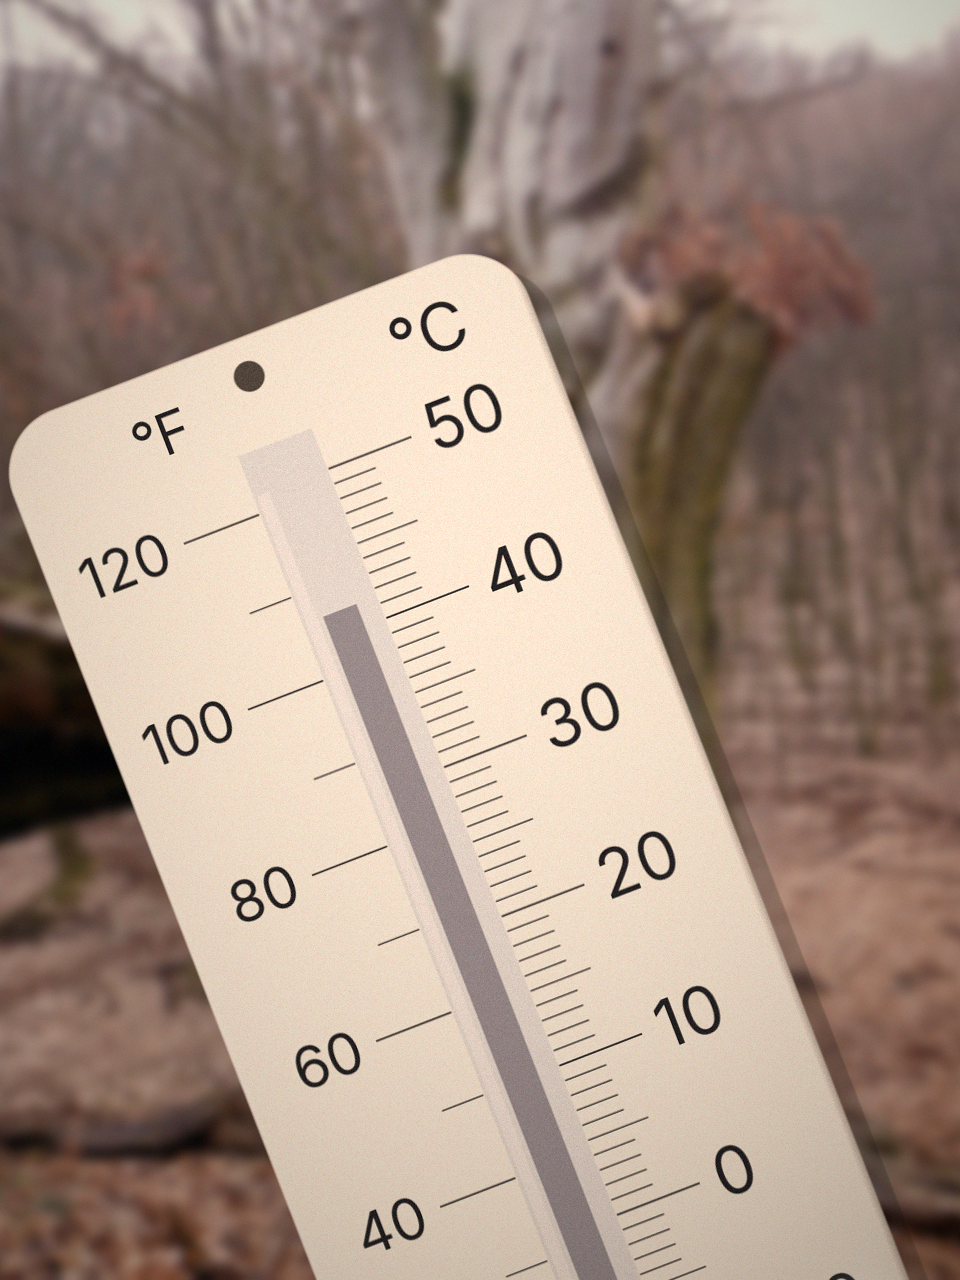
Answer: {"value": 41.5, "unit": "°C"}
